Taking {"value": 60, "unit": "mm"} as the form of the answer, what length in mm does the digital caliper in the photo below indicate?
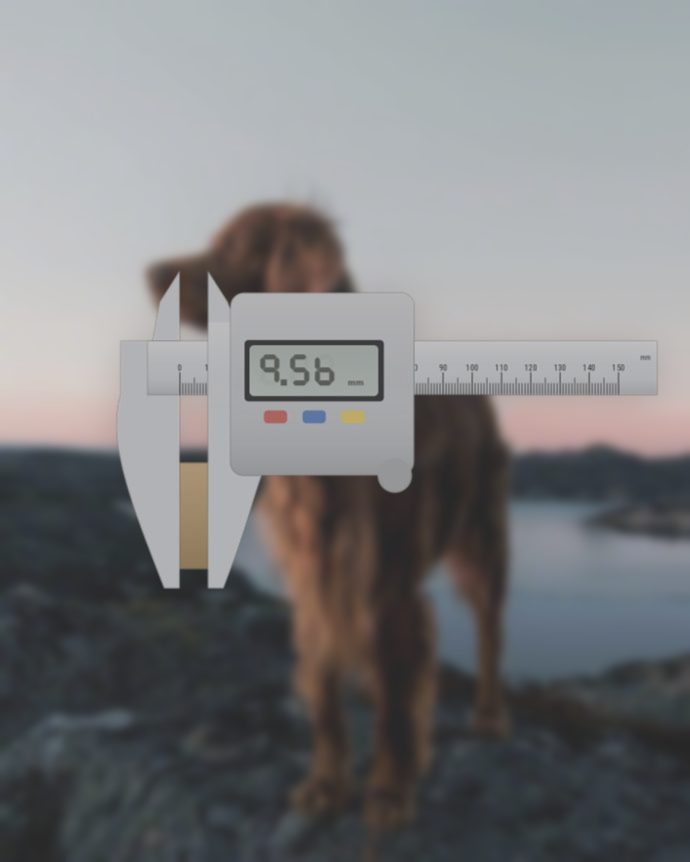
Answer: {"value": 9.56, "unit": "mm"}
